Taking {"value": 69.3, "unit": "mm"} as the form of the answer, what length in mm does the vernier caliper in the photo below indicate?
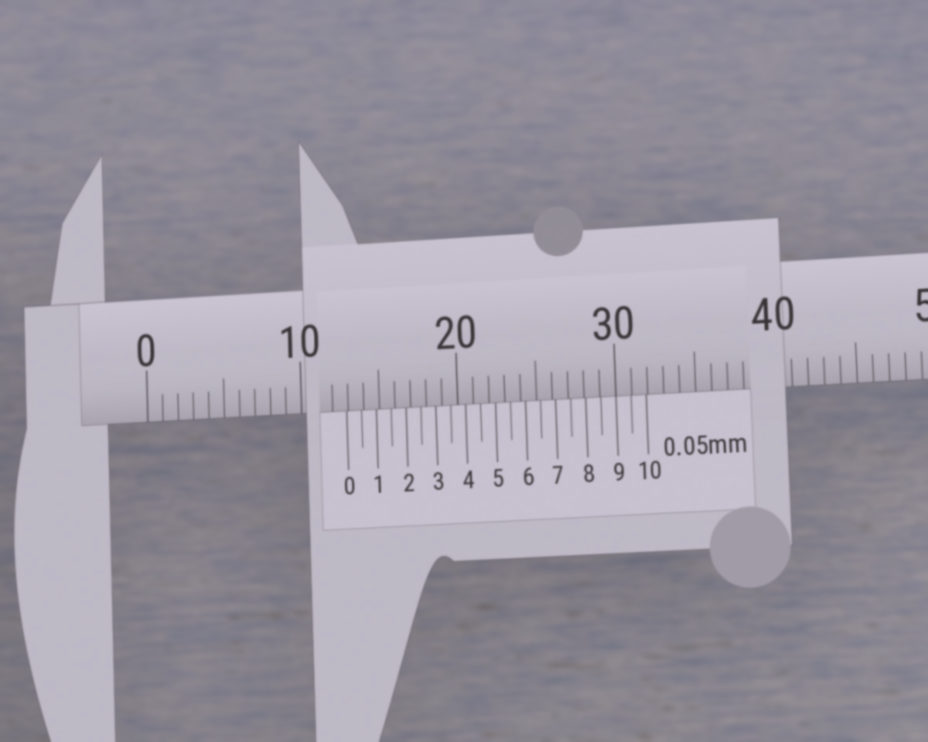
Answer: {"value": 12.9, "unit": "mm"}
